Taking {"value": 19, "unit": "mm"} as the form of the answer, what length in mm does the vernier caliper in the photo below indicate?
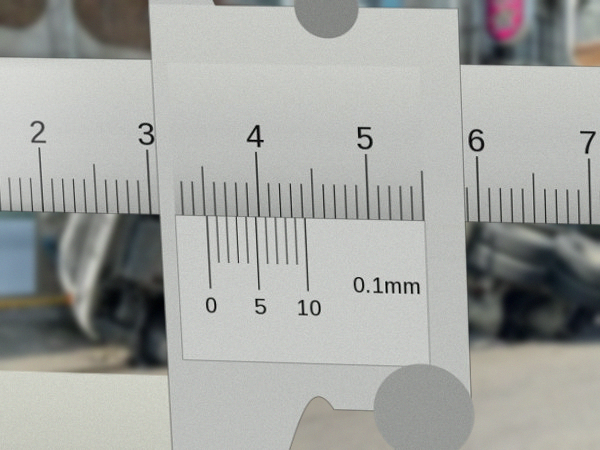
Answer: {"value": 35.2, "unit": "mm"}
